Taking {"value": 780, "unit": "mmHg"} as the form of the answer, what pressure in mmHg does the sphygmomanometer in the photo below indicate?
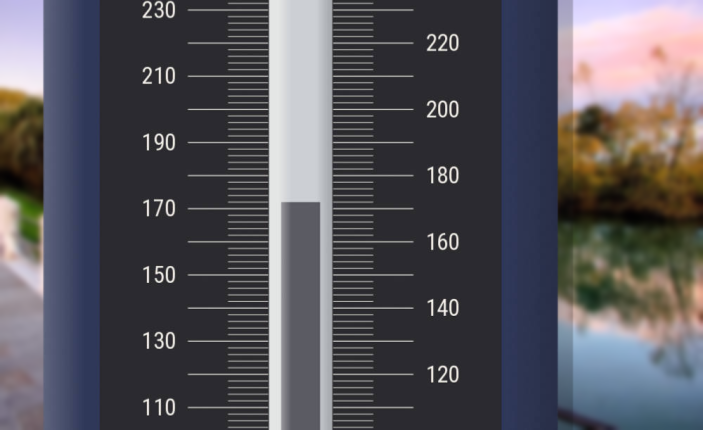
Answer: {"value": 172, "unit": "mmHg"}
